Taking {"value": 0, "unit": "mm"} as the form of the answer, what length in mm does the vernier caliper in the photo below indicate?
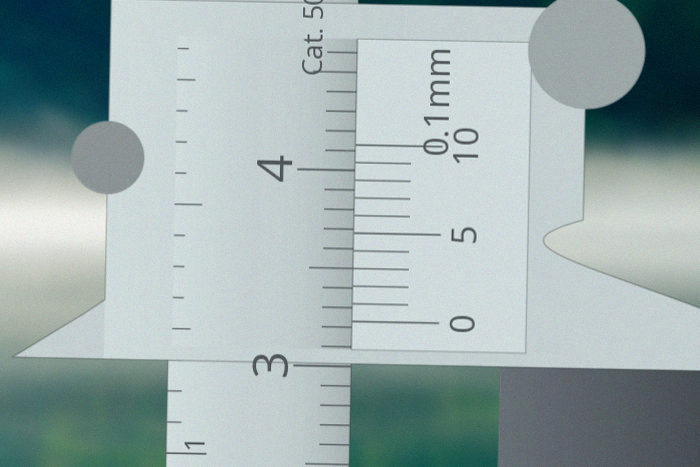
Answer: {"value": 32.3, "unit": "mm"}
